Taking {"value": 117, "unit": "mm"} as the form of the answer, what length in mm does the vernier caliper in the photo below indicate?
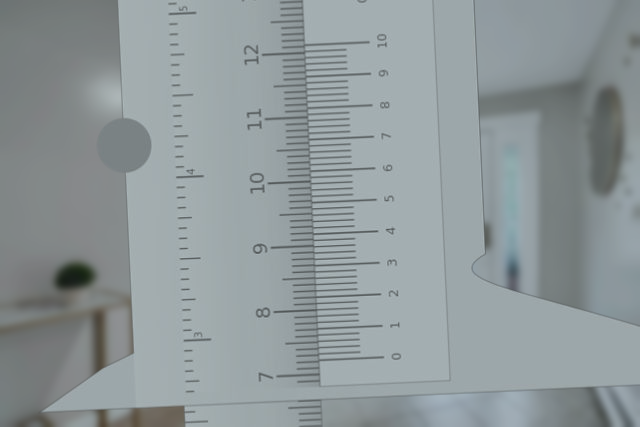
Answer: {"value": 72.2, "unit": "mm"}
